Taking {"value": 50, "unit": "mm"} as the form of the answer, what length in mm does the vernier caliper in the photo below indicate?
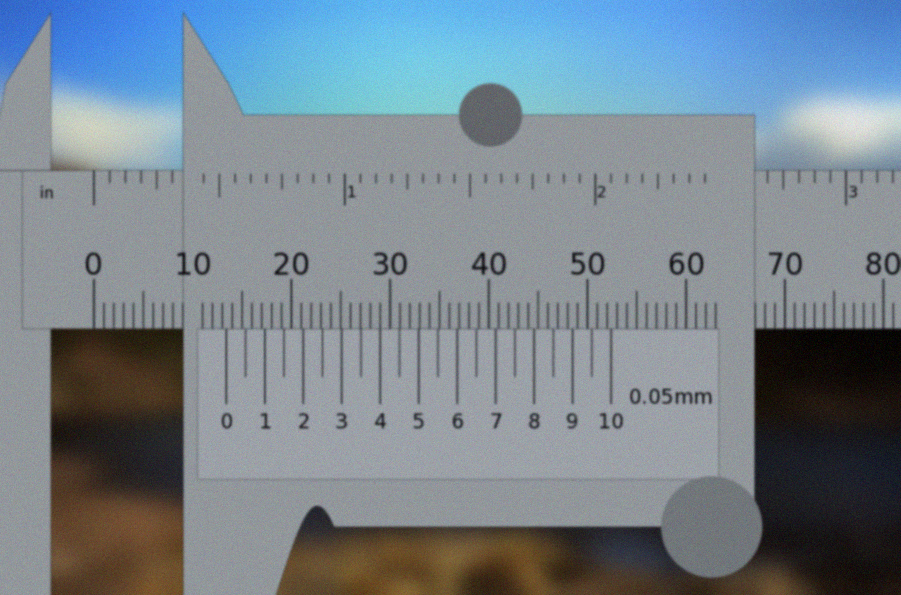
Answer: {"value": 13.4, "unit": "mm"}
